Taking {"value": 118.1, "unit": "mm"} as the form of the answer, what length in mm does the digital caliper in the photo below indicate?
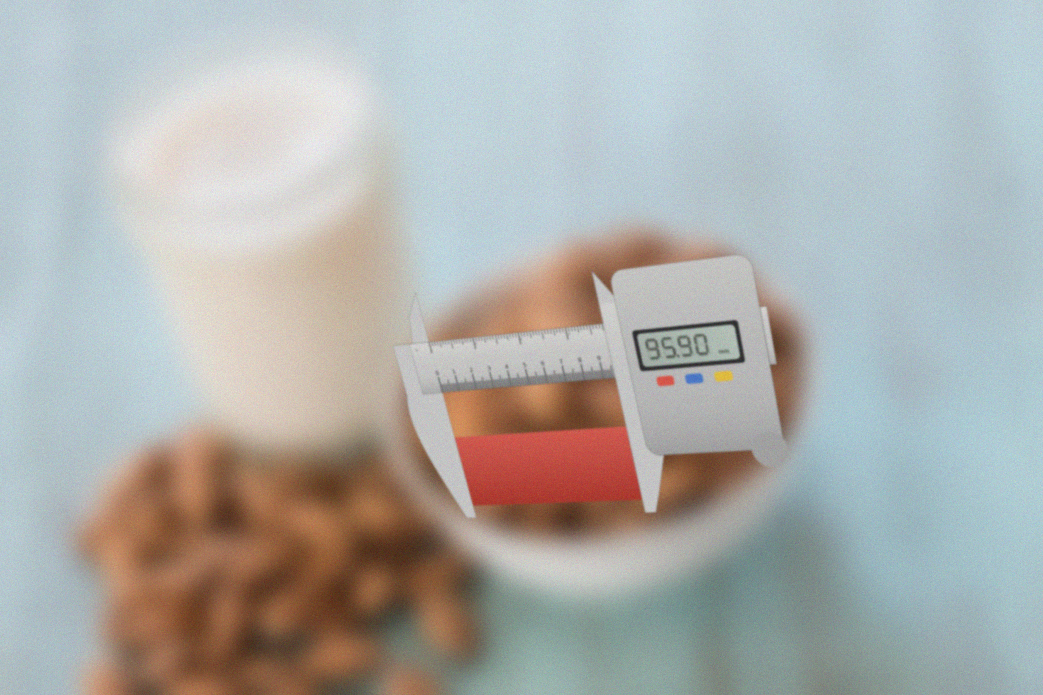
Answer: {"value": 95.90, "unit": "mm"}
